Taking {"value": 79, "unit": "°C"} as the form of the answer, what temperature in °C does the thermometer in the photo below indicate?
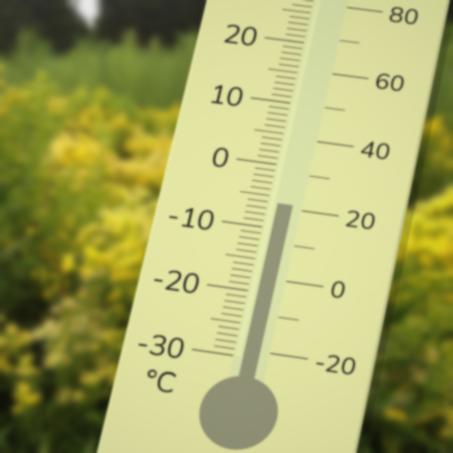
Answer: {"value": -6, "unit": "°C"}
